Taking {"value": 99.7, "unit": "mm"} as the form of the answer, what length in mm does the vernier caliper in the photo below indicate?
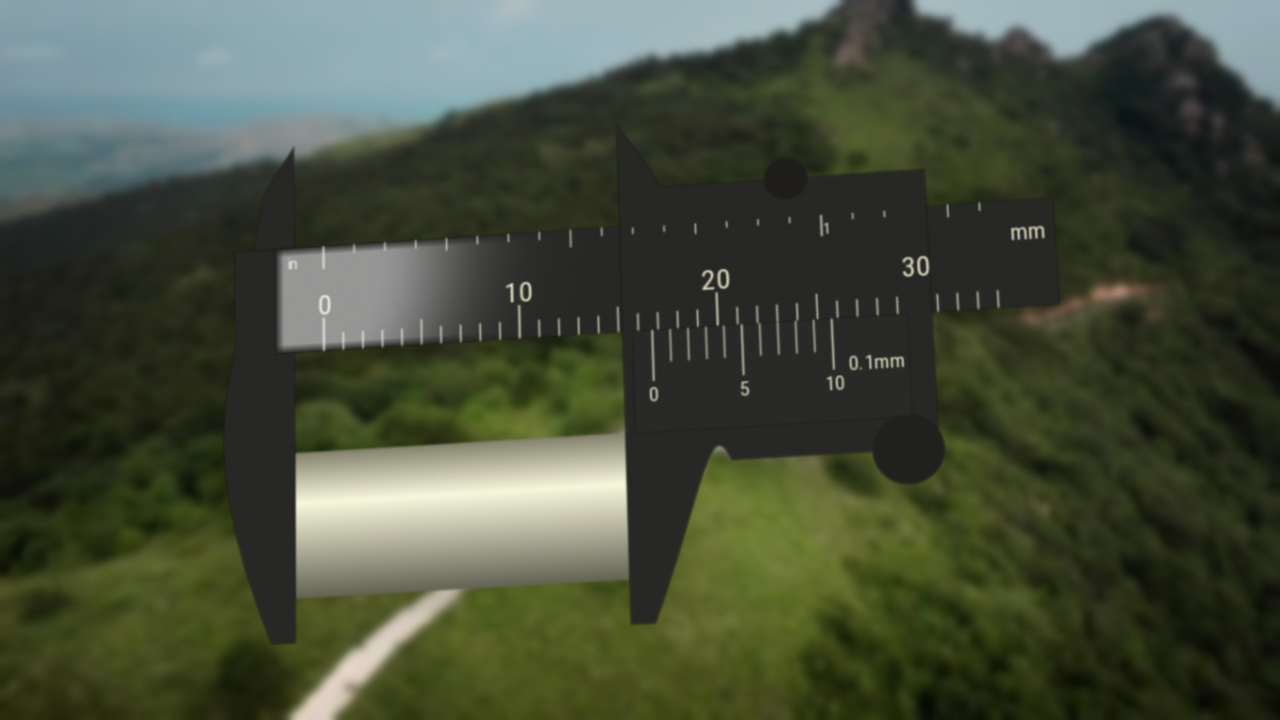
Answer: {"value": 16.7, "unit": "mm"}
